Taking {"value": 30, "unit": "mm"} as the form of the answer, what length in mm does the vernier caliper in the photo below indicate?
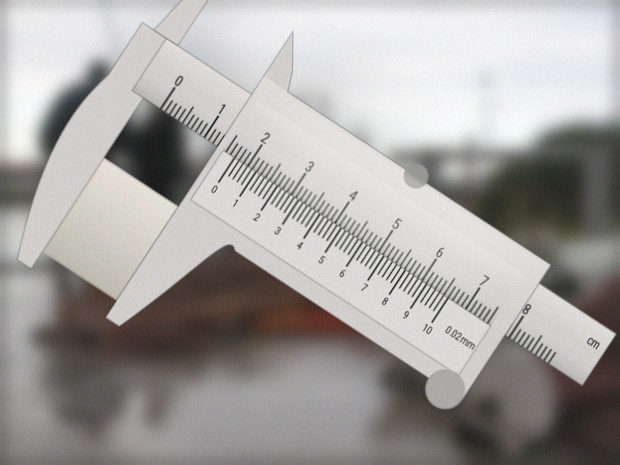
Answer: {"value": 17.0, "unit": "mm"}
